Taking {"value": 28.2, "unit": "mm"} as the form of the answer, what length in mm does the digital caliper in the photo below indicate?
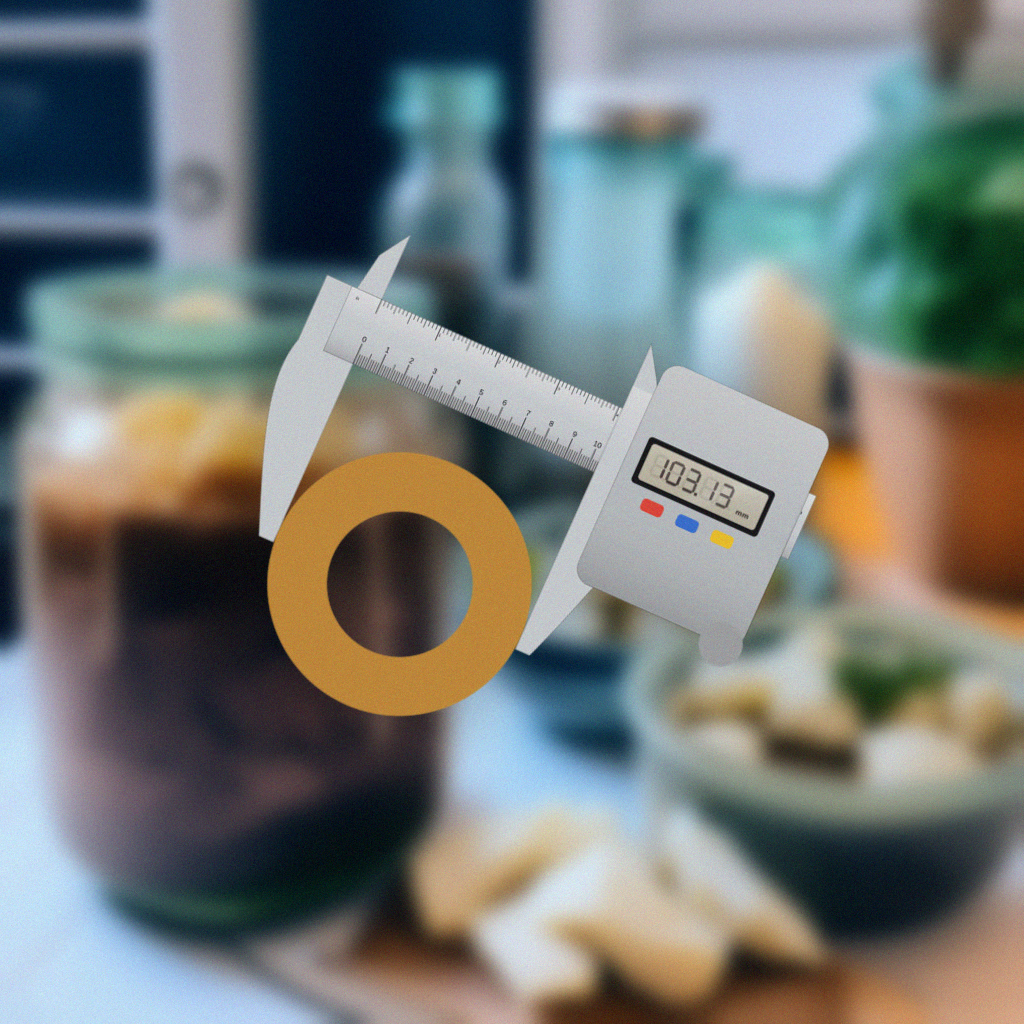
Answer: {"value": 103.13, "unit": "mm"}
